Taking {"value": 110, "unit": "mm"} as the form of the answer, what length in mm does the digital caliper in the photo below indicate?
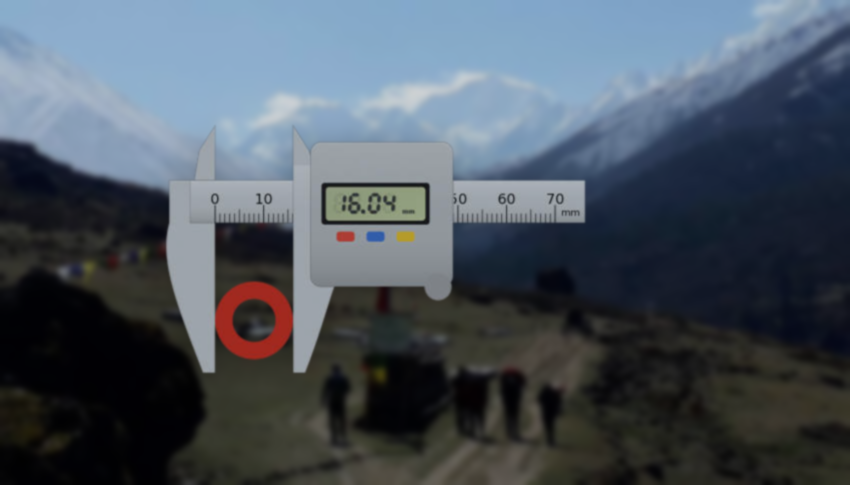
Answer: {"value": 16.04, "unit": "mm"}
